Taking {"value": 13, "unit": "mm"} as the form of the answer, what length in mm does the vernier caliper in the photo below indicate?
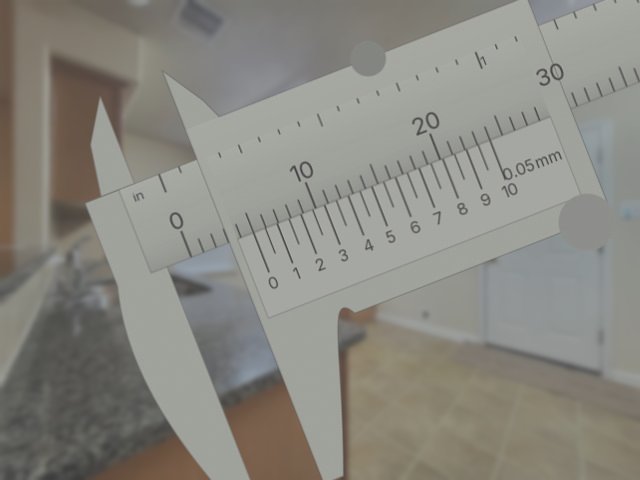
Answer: {"value": 5.0, "unit": "mm"}
